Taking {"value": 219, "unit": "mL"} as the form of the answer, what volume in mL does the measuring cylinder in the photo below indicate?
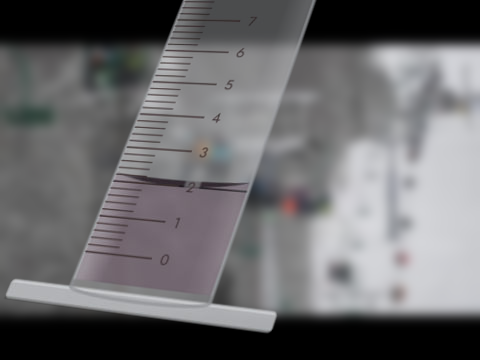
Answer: {"value": 2, "unit": "mL"}
